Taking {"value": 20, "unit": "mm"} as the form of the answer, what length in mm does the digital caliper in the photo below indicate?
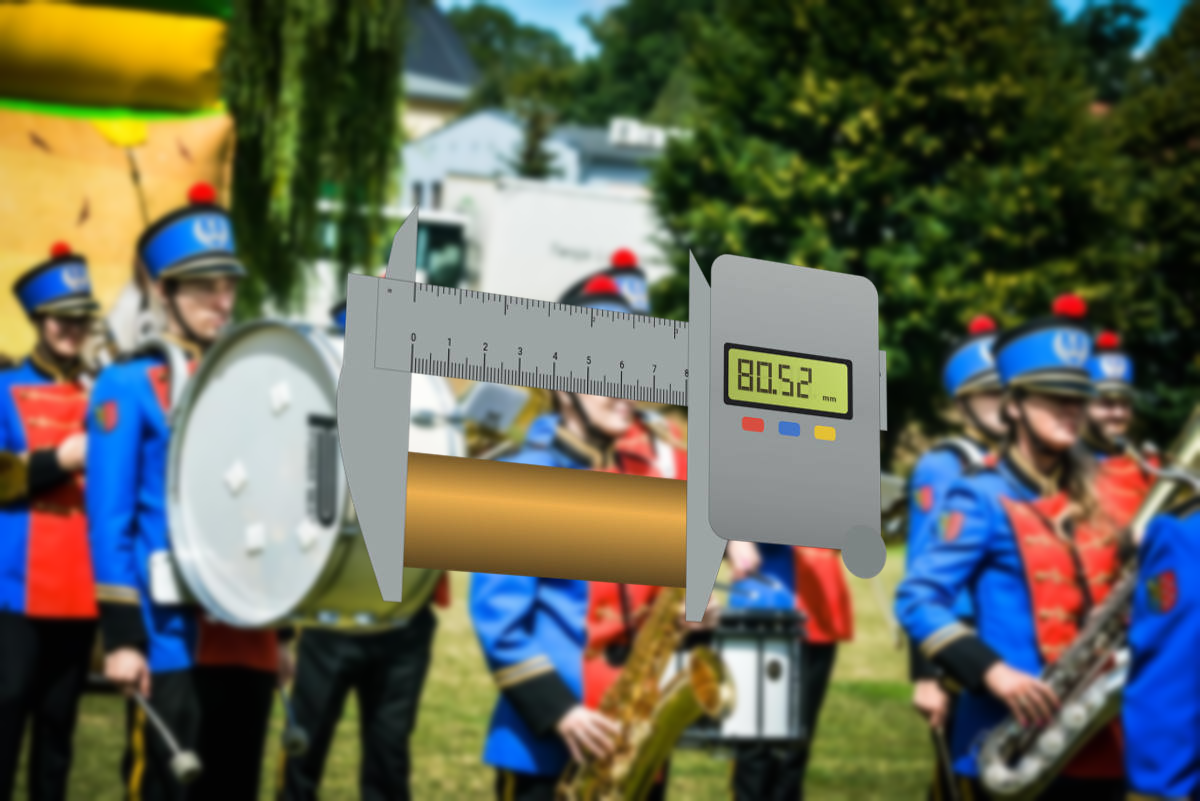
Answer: {"value": 80.52, "unit": "mm"}
